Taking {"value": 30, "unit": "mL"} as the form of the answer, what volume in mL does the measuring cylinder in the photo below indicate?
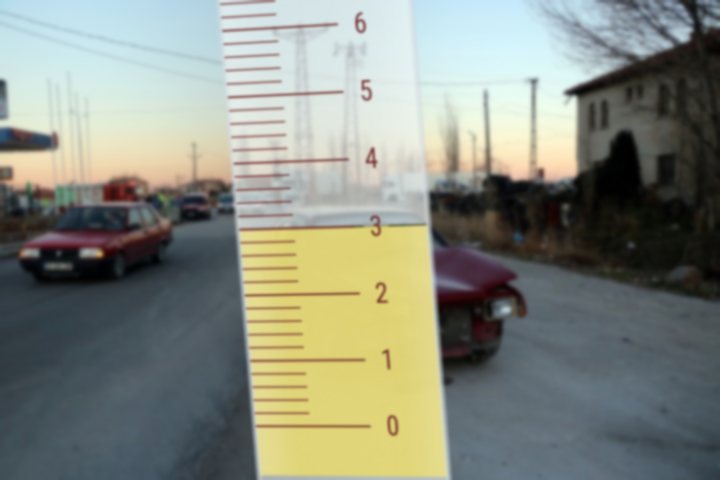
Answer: {"value": 3, "unit": "mL"}
